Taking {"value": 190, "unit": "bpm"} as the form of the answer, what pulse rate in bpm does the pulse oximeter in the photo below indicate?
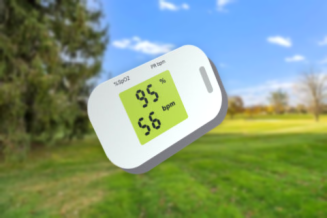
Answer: {"value": 56, "unit": "bpm"}
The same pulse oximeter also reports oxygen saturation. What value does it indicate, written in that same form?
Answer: {"value": 95, "unit": "%"}
